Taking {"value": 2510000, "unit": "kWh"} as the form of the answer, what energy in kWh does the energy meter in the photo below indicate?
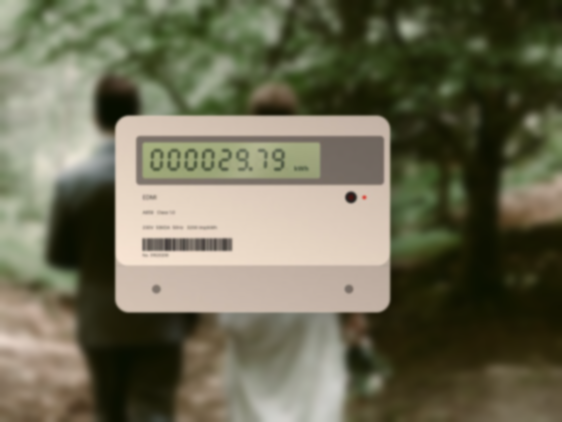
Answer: {"value": 29.79, "unit": "kWh"}
